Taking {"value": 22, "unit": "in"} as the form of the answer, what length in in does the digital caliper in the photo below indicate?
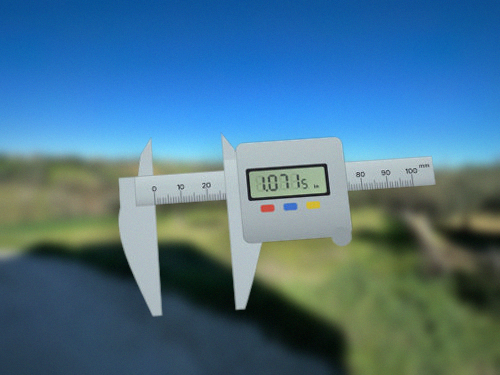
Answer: {"value": 1.0715, "unit": "in"}
